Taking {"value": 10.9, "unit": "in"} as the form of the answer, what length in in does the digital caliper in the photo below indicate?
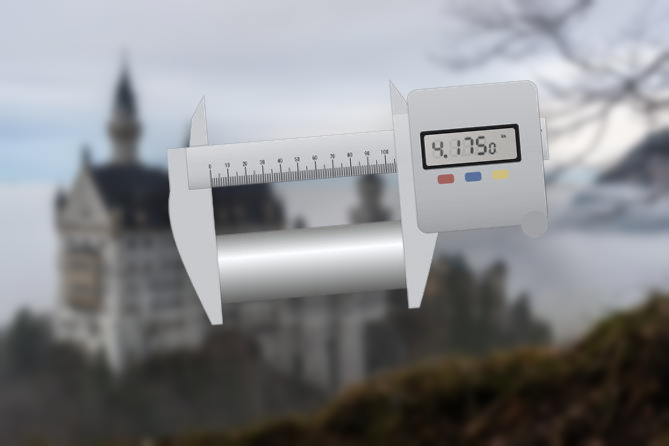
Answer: {"value": 4.1750, "unit": "in"}
